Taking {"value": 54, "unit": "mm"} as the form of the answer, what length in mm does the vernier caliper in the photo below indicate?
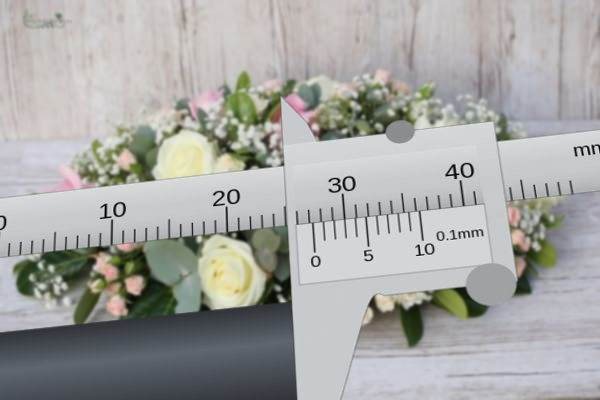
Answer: {"value": 27.3, "unit": "mm"}
